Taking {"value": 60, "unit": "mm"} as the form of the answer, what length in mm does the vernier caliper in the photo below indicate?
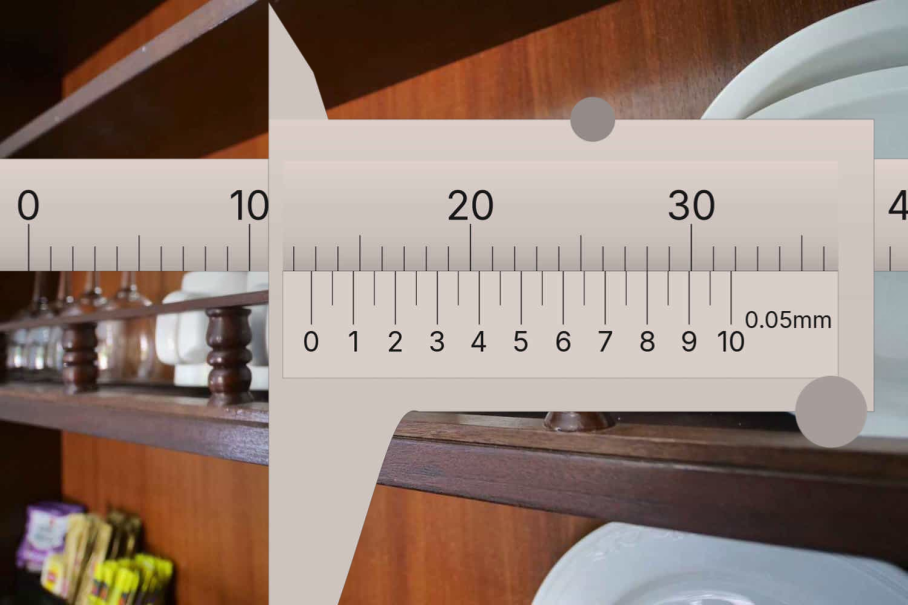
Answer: {"value": 12.80, "unit": "mm"}
